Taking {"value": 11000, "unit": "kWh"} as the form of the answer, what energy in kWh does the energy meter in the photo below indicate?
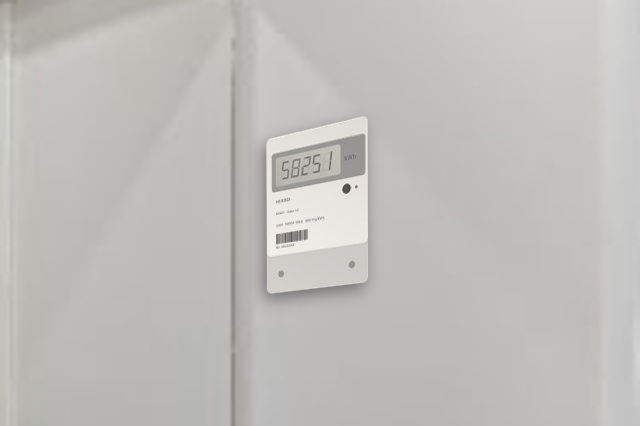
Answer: {"value": 58251, "unit": "kWh"}
